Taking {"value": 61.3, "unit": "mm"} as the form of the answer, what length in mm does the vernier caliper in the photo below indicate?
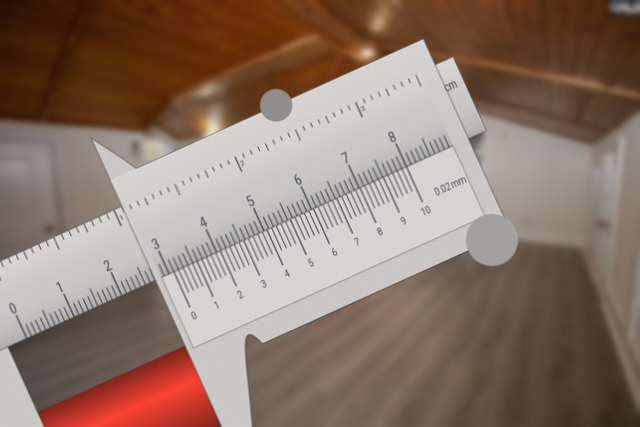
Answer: {"value": 31.0, "unit": "mm"}
